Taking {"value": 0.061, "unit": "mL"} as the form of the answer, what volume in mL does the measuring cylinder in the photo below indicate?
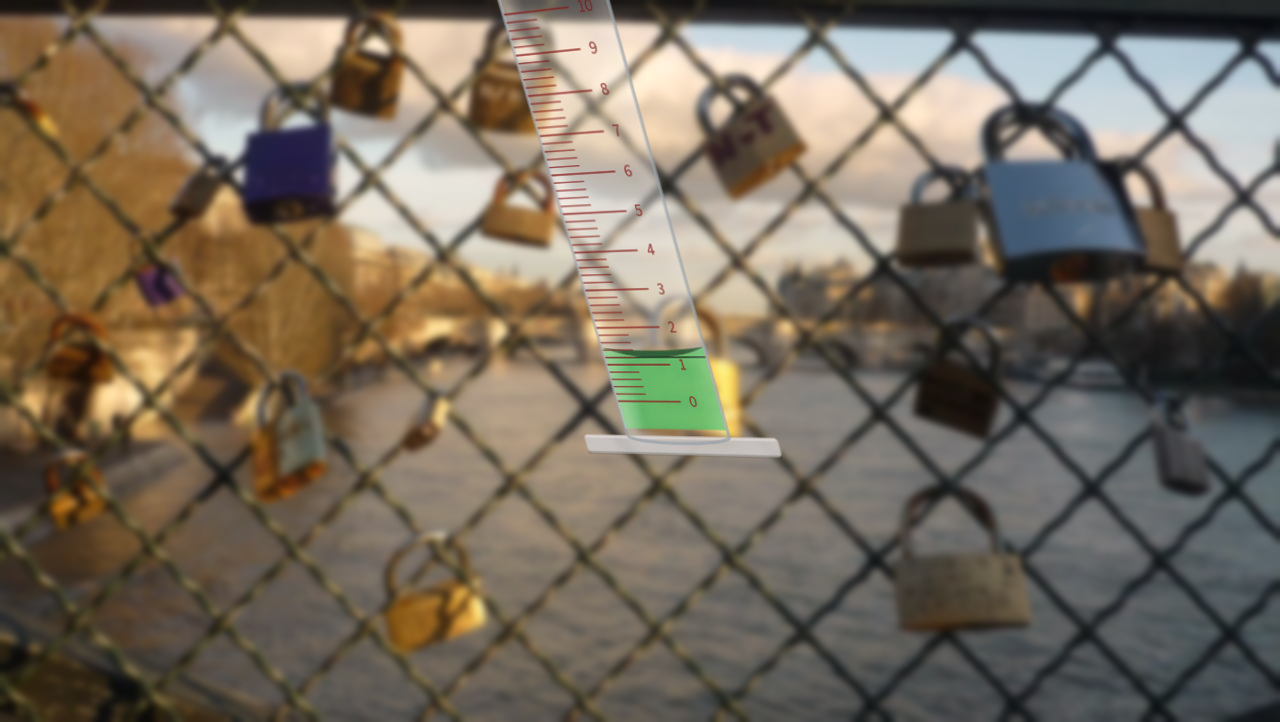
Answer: {"value": 1.2, "unit": "mL"}
